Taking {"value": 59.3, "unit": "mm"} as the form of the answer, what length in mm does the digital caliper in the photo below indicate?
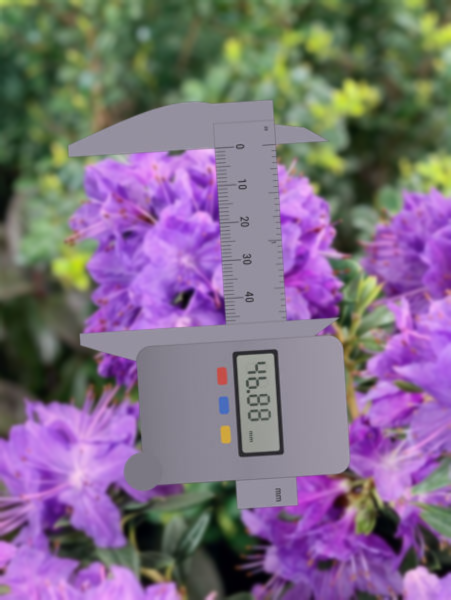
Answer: {"value": 46.88, "unit": "mm"}
